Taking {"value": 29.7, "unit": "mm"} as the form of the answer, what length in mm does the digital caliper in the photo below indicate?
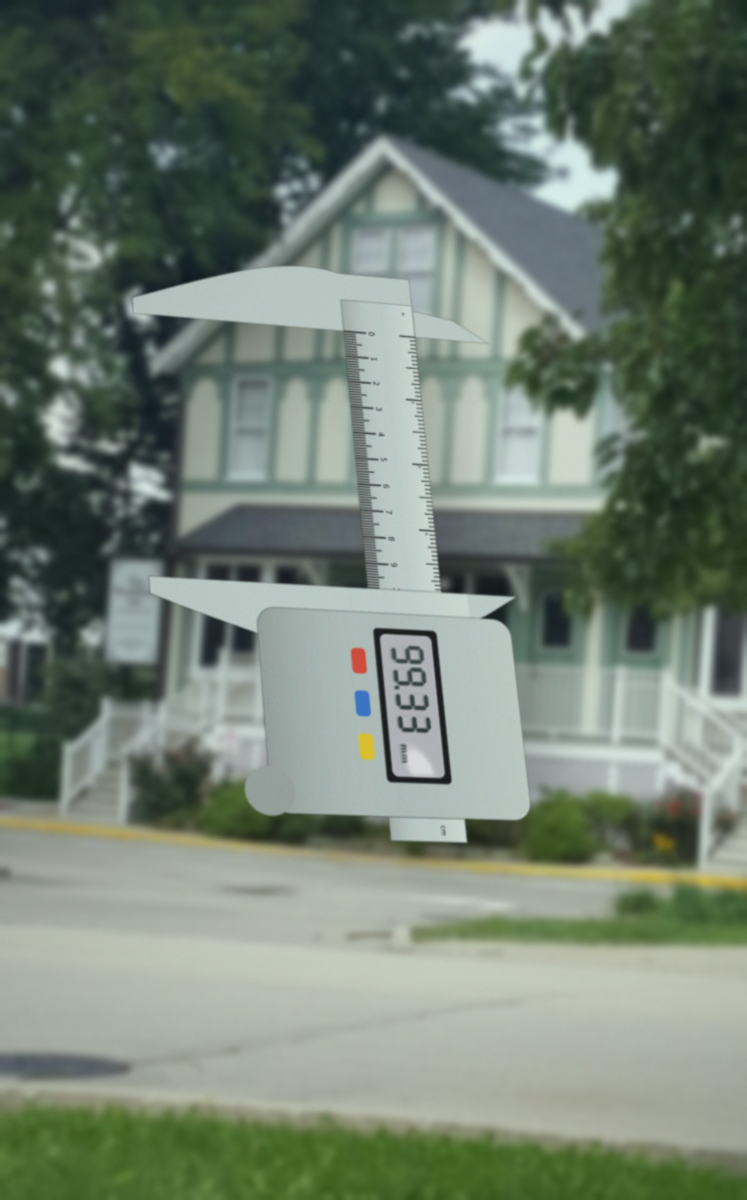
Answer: {"value": 99.33, "unit": "mm"}
